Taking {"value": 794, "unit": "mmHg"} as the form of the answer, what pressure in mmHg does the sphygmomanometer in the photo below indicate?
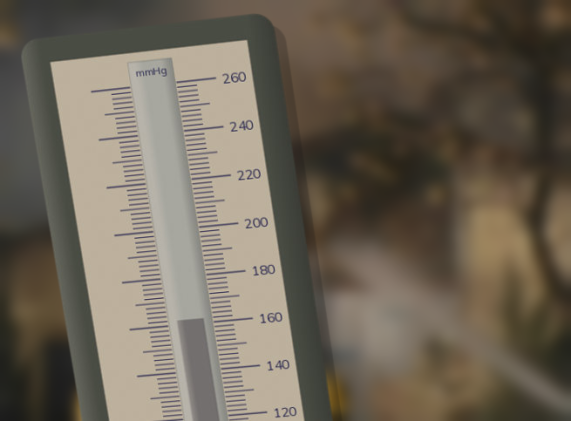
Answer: {"value": 162, "unit": "mmHg"}
